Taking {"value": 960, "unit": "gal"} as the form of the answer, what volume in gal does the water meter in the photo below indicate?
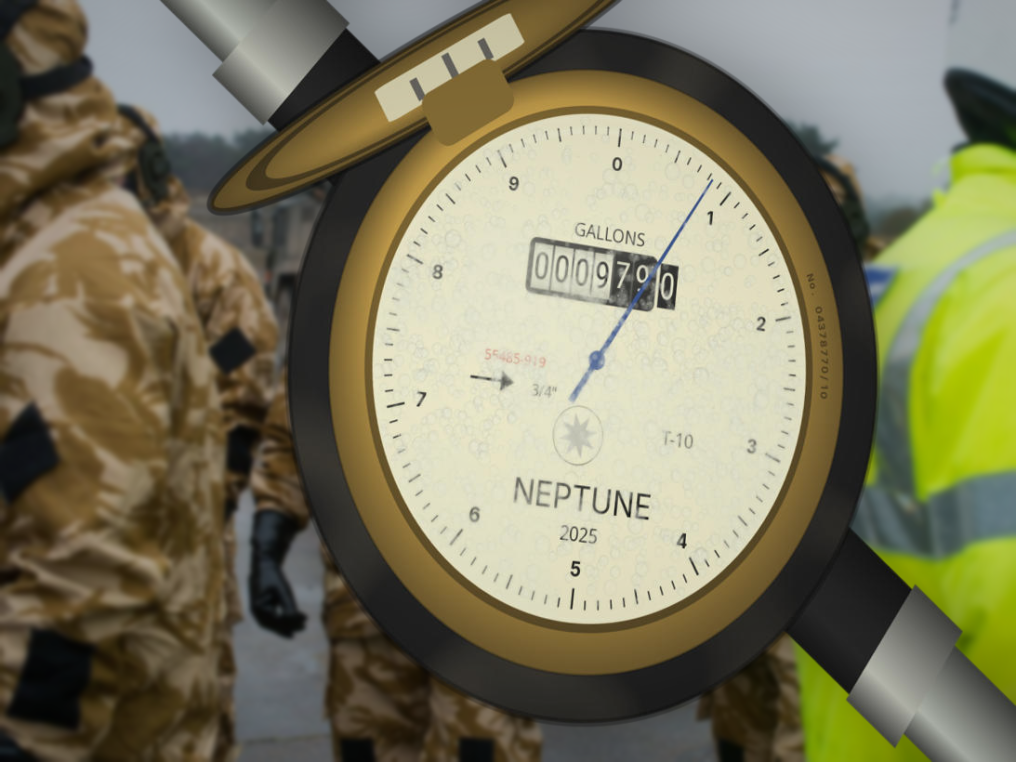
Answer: {"value": 9790.8, "unit": "gal"}
